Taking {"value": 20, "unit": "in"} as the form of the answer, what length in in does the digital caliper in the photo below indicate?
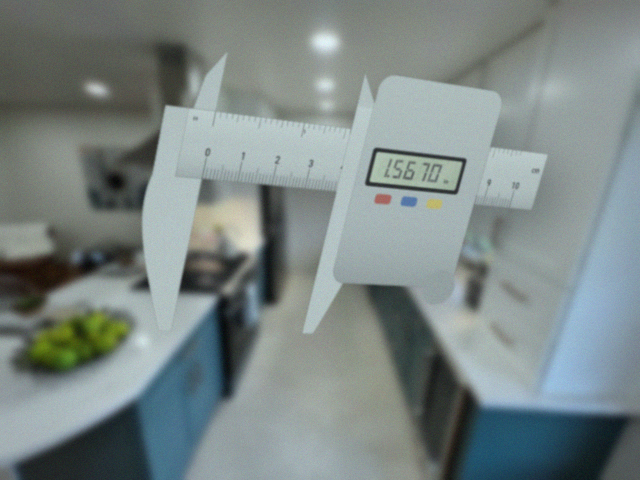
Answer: {"value": 1.5670, "unit": "in"}
